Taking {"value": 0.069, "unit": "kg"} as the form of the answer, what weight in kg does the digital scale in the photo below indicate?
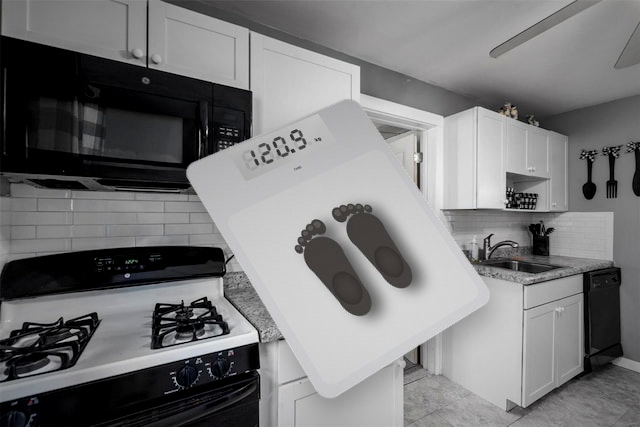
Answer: {"value": 120.9, "unit": "kg"}
